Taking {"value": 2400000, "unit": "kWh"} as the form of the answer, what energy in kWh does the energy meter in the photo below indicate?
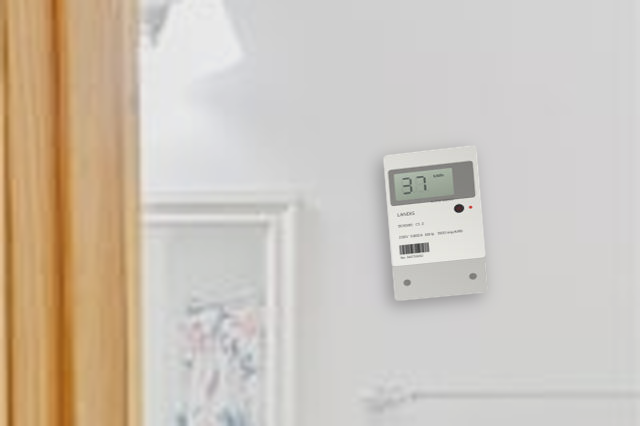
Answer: {"value": 37, "unit": "kWh"}
